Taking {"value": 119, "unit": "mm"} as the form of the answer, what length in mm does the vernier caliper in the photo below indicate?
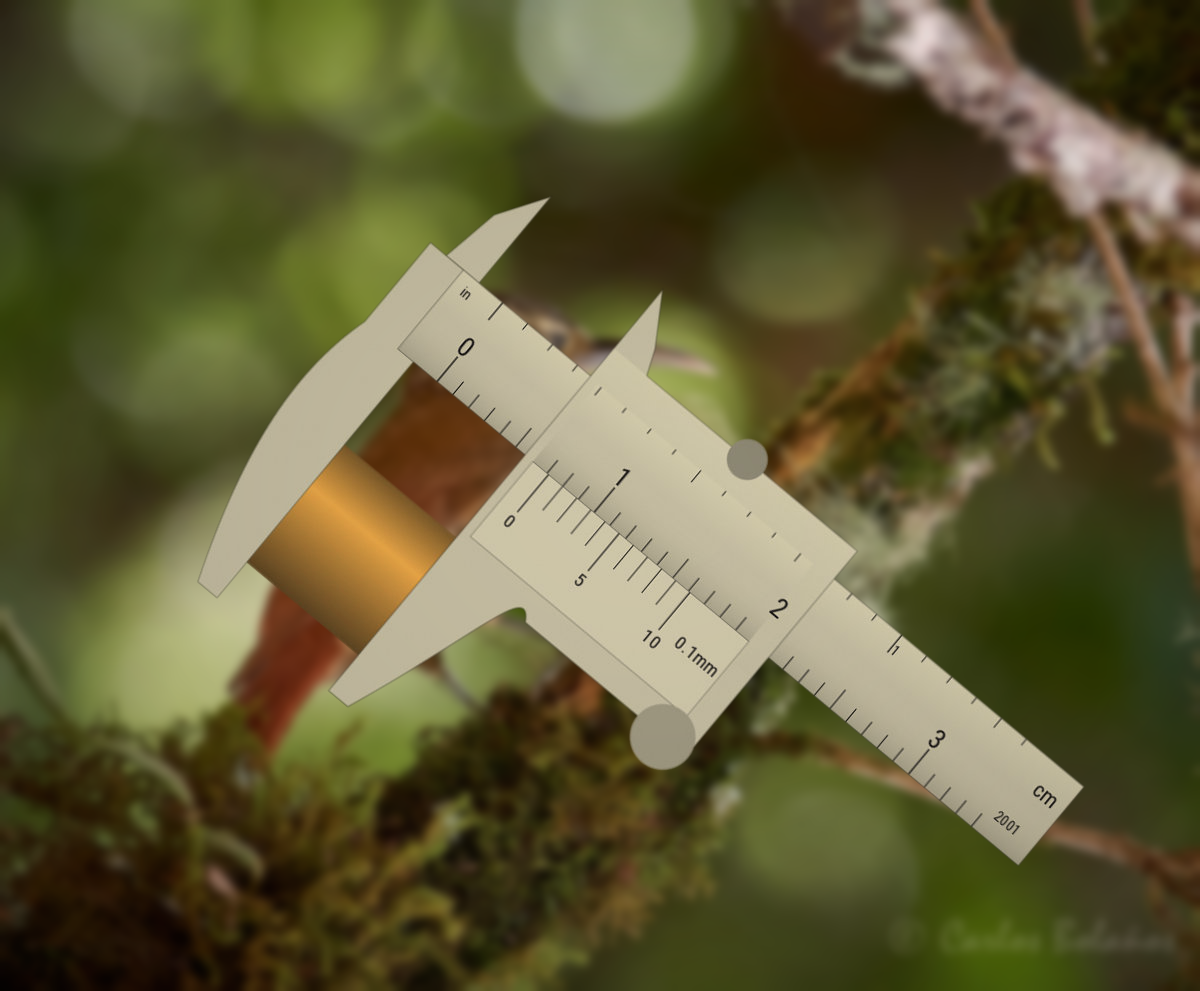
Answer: {"value": 7.1, "unit": "mm"}
